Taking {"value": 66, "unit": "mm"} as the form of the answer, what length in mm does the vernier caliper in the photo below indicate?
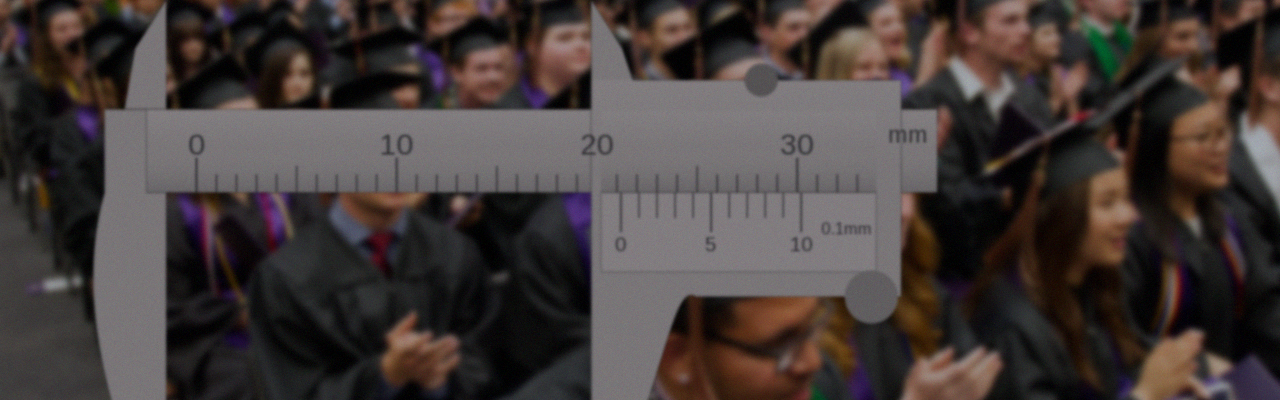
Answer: {"value": 21.2, "unit": "mm"}
